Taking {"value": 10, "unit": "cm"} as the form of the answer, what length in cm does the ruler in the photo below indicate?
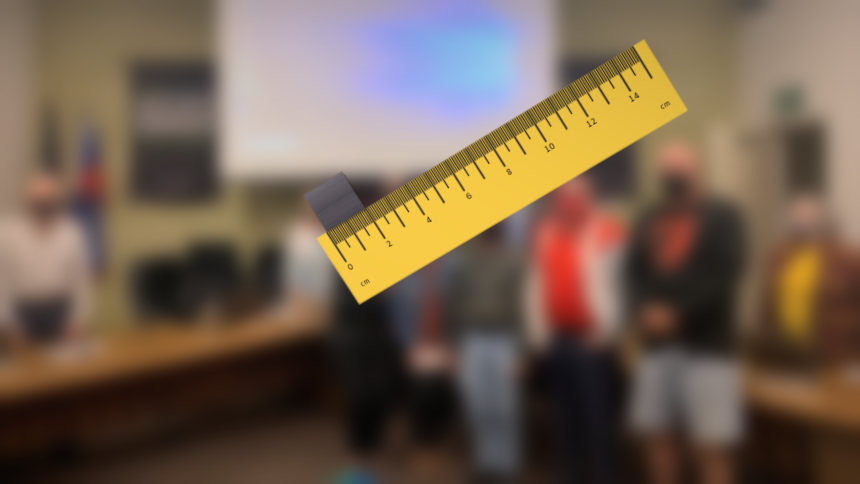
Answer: {"value": 2, "unit": "cm"}
